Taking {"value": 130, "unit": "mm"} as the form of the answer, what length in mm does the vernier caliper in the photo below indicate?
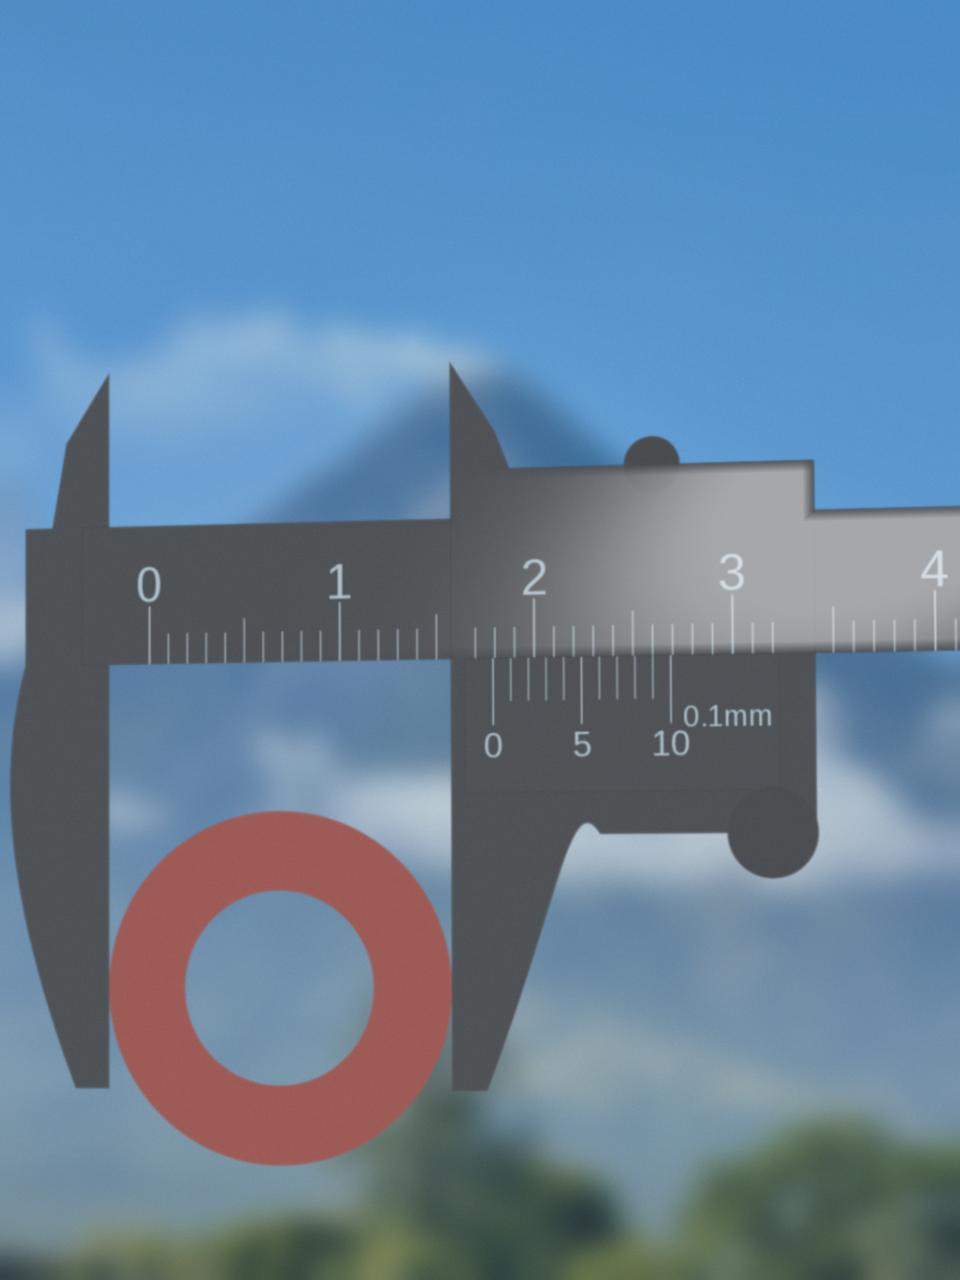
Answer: {"value": 17.9, "unit": "mm"}
